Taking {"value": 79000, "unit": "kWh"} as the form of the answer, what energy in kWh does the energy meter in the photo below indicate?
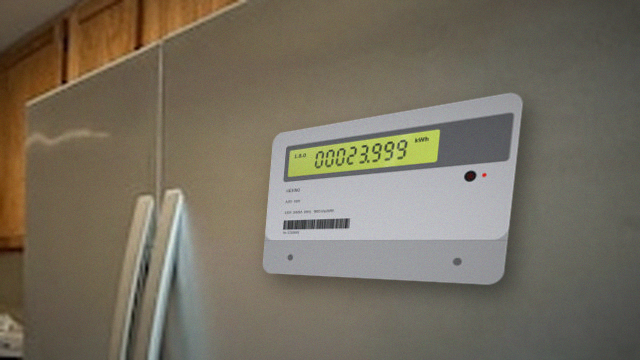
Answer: {"value": 23.999, "unit": "kWh"}
